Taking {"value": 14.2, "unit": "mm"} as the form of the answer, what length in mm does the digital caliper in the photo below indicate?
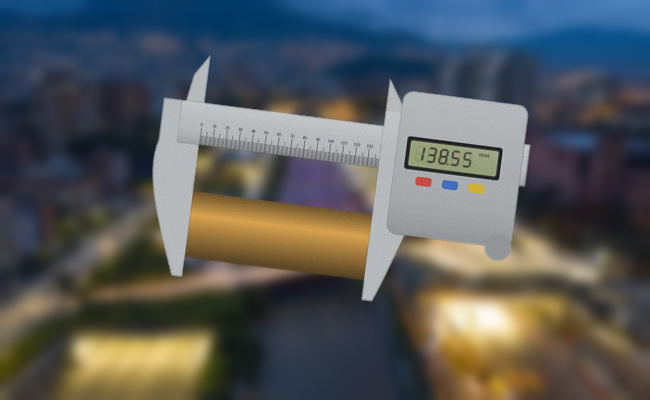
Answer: {"value": 138.55, "unit": "mm"}
